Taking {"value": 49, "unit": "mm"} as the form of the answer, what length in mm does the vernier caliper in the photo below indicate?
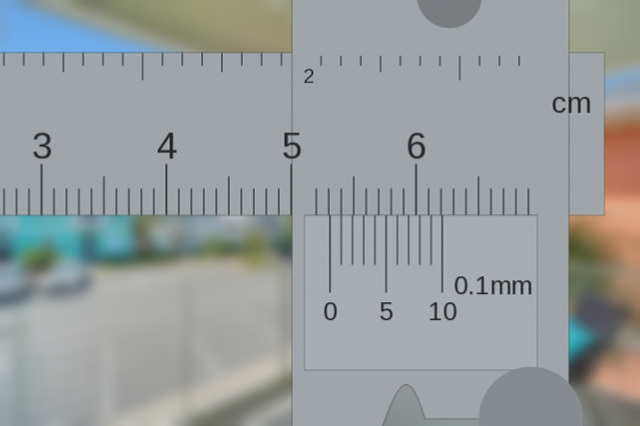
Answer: {"value": 53.1, "unit": "mm"}
